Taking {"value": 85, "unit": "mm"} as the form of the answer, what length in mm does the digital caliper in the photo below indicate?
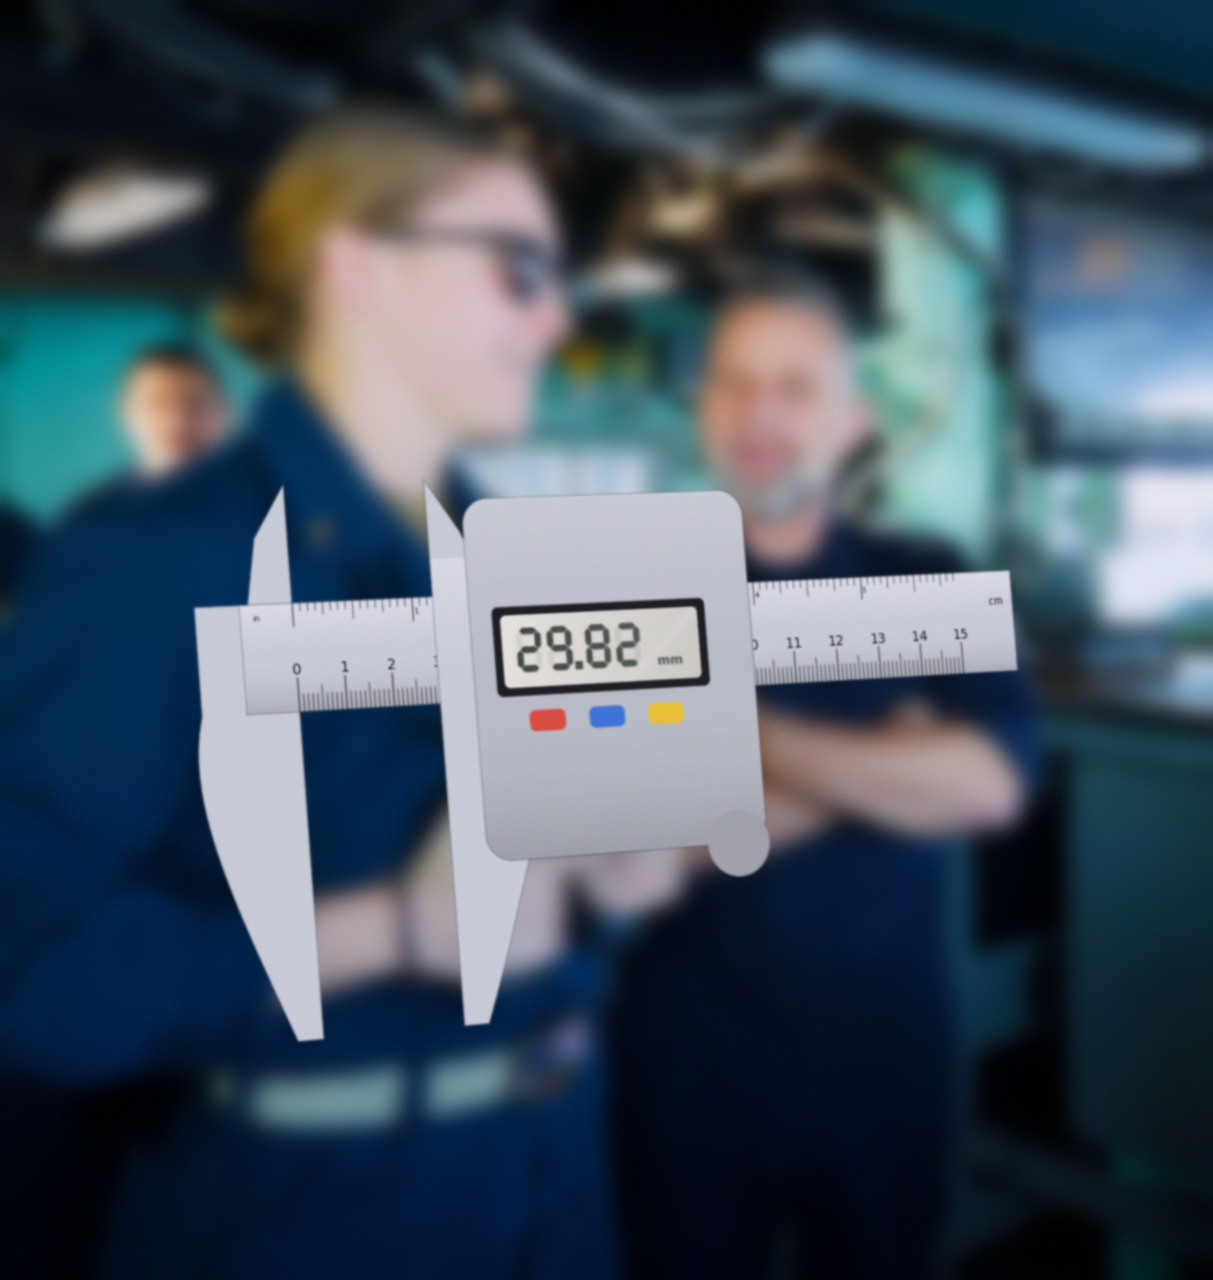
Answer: {"value": 29.82, "unit": "mm"}
